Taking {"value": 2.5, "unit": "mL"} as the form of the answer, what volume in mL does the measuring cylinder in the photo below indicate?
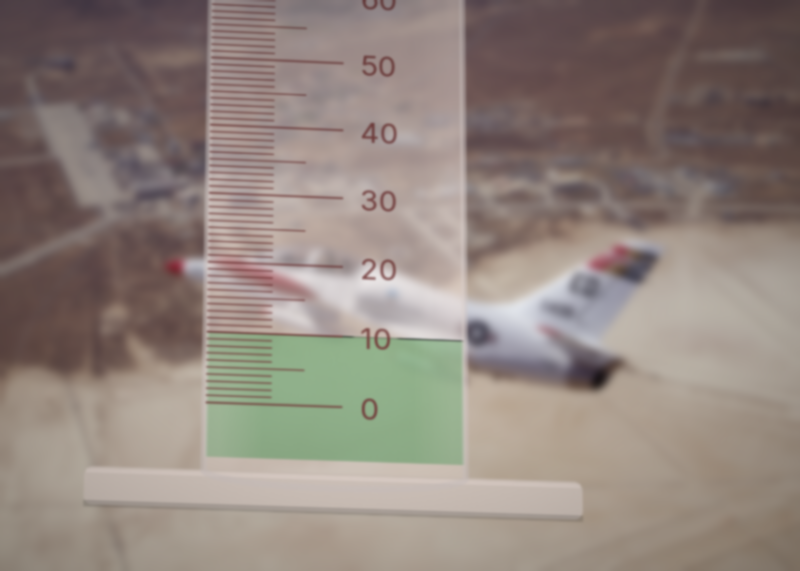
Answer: {"value": 10, "unit": "mL"}
